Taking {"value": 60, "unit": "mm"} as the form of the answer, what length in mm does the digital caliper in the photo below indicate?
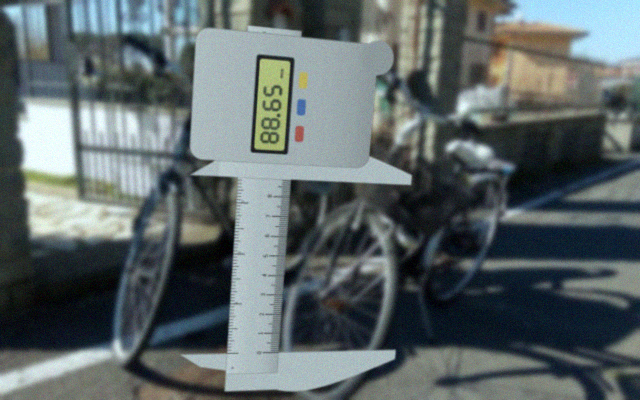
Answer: {"value": 88.65, "unit": "mm"}
